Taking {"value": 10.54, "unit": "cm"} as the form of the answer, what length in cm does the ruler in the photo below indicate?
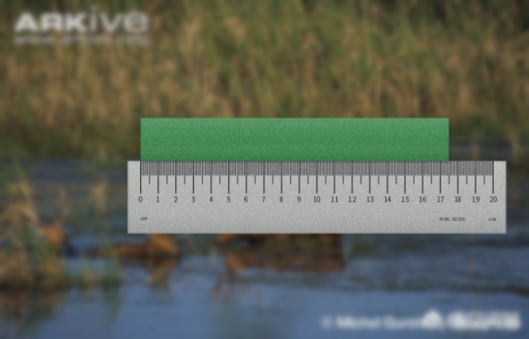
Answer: {"value": 17.5, "unit": "cm"}
